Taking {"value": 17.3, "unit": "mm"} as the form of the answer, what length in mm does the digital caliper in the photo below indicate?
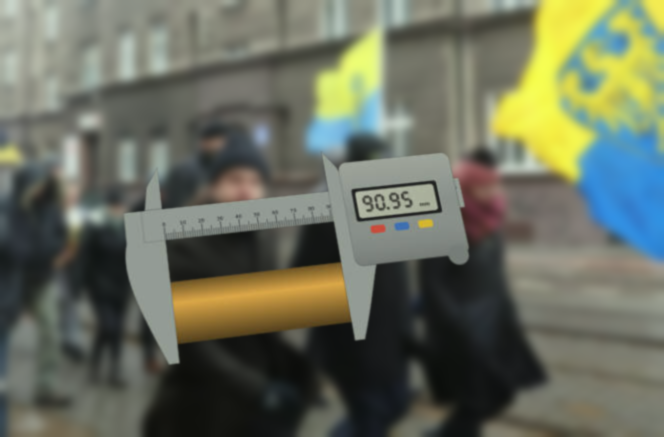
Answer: {"value": 90.95, "unit": "mm"}
